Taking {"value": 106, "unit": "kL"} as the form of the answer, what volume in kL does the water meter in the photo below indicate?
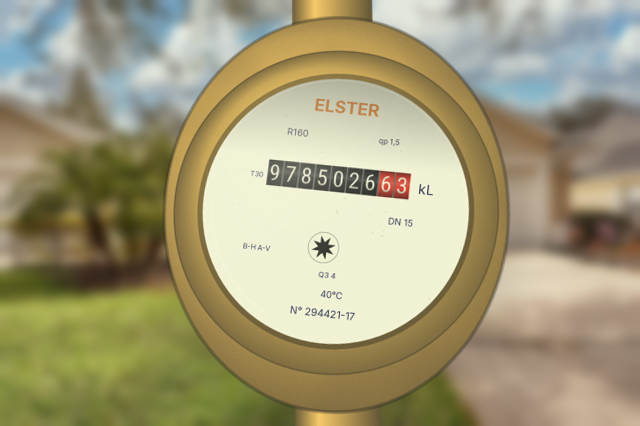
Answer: {"value": 9785026.63, "unit": "kL"}
